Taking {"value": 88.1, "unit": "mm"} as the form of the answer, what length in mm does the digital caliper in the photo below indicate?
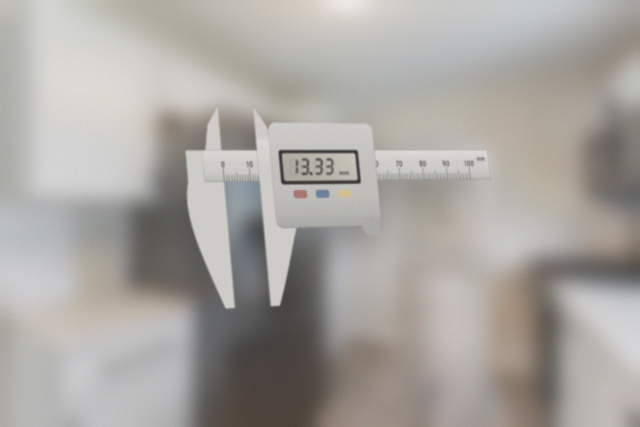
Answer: {"value": 13.33, "unit": "mm"}
